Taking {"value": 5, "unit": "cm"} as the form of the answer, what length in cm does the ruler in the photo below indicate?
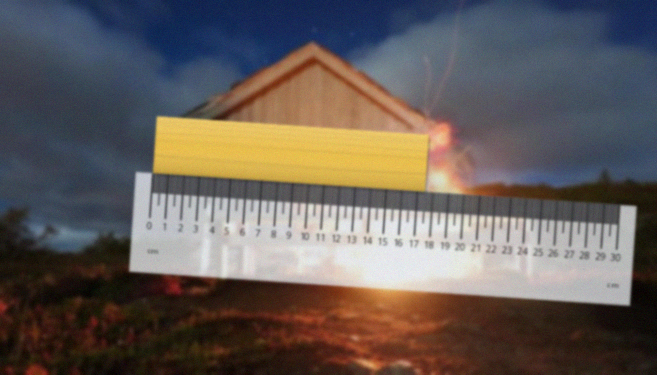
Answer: {"value": 17.5, "unit": "cm"}
